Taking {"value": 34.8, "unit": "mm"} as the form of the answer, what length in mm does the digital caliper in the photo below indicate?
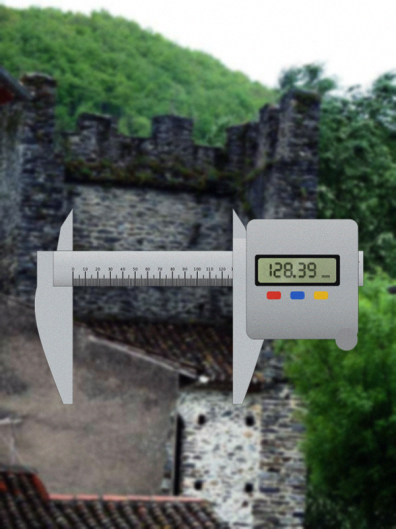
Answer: {"value": 128.39, "unit": "mm"}
